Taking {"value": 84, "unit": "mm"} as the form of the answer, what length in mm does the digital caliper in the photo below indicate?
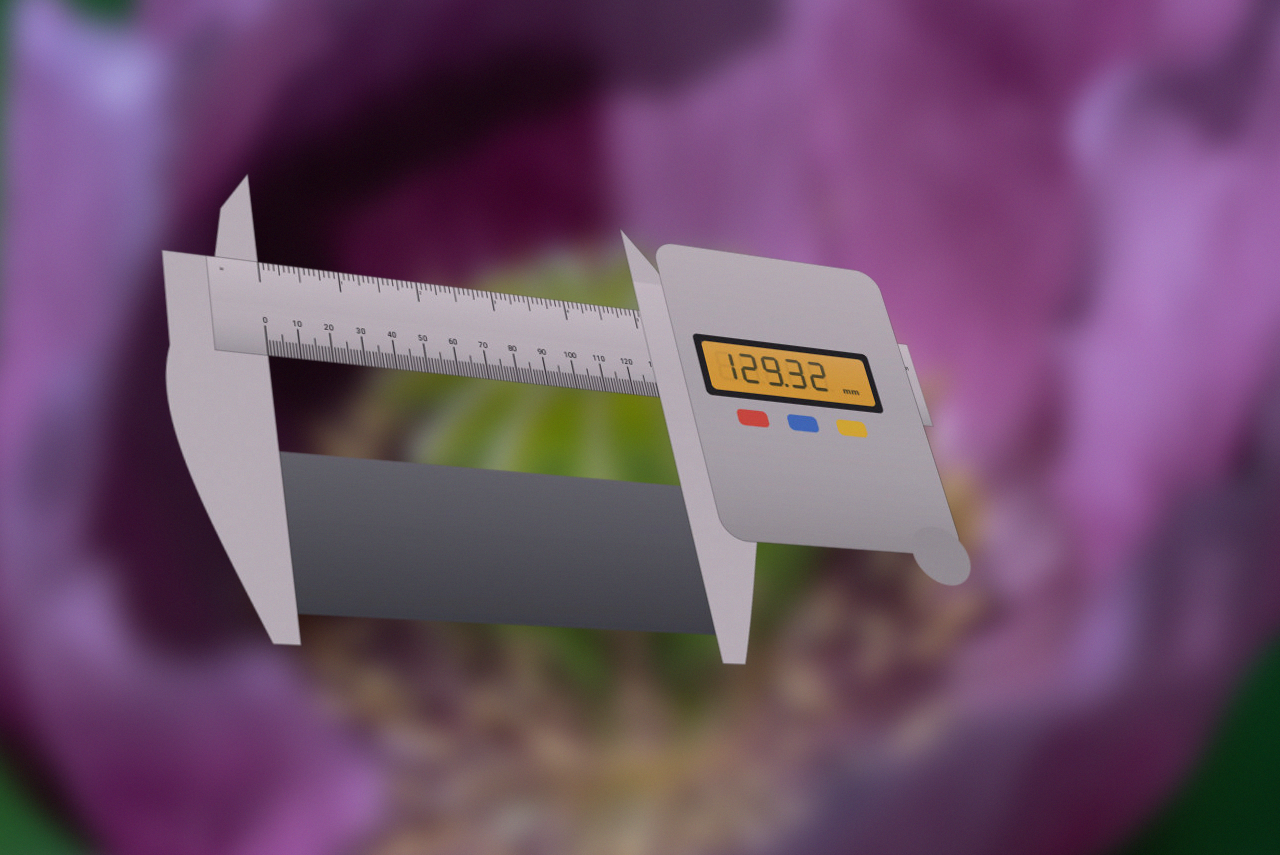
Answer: {"value": 129.32, "unit": "mm"}
